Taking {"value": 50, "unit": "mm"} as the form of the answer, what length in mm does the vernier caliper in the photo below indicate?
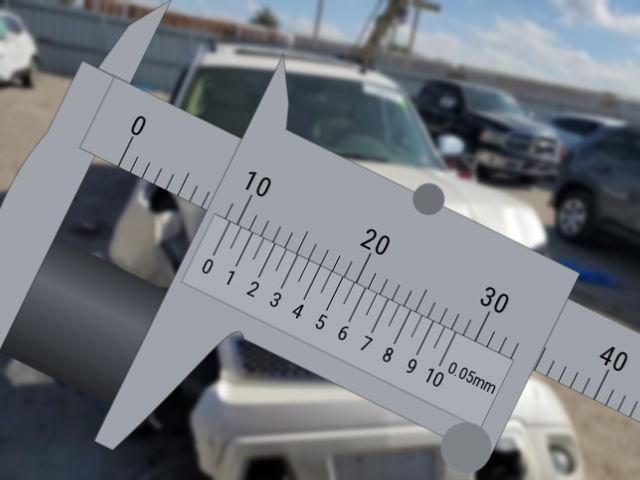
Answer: {"value": 9.4, "unit": "mm"}
